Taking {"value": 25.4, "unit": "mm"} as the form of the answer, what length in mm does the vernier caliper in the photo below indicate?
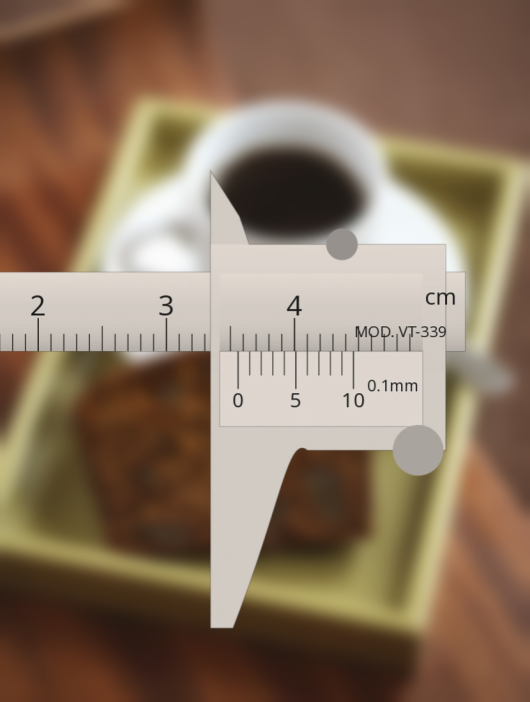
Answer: {"value": 35.6, "unit": "mm"}
